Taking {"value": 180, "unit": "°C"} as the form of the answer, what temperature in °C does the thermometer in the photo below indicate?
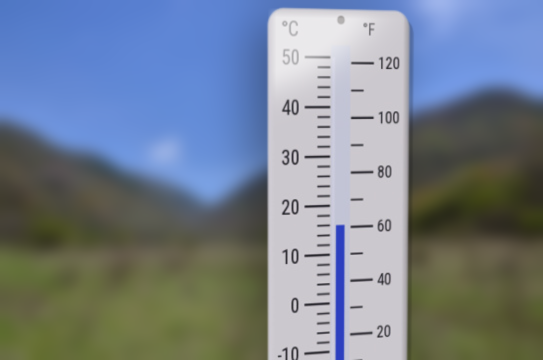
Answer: {"value": 16, "unit": "°C"}
